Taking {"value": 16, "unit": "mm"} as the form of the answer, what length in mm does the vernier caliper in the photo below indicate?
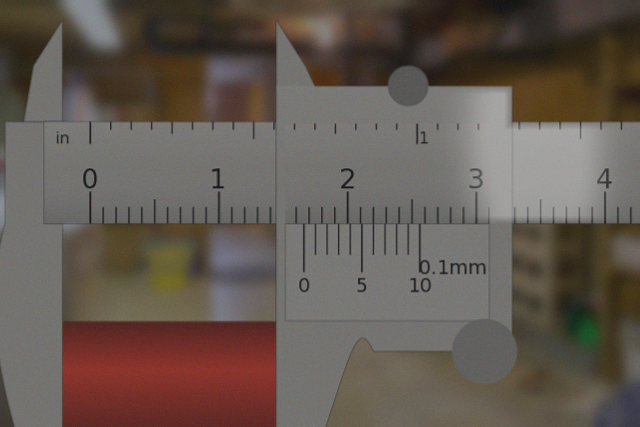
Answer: {"value": 16.6, "unit": "mm"}
